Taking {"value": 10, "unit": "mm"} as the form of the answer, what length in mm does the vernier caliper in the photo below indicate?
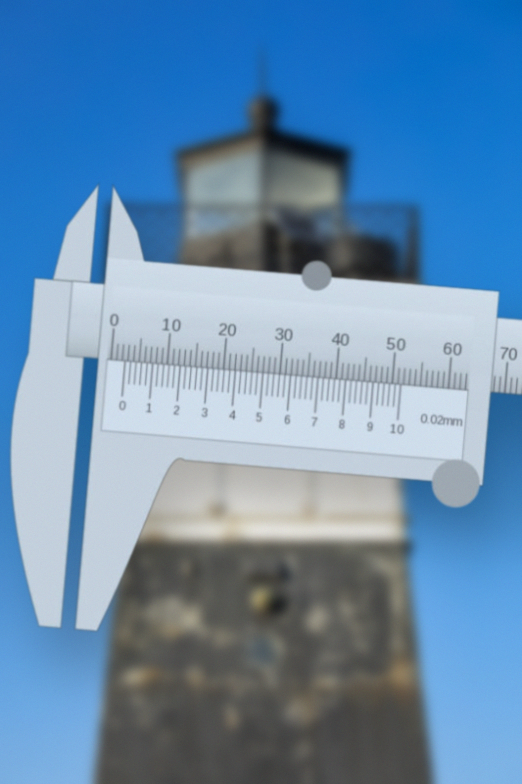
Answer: {"value": 2.5, "unit": "mm"}
